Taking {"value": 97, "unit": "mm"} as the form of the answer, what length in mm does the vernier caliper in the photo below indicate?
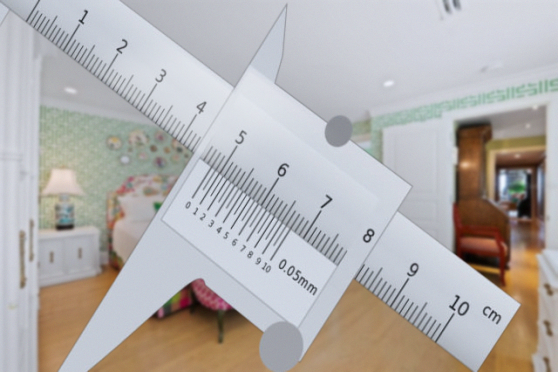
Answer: {"value": 48.0, "unit": "mm"}
